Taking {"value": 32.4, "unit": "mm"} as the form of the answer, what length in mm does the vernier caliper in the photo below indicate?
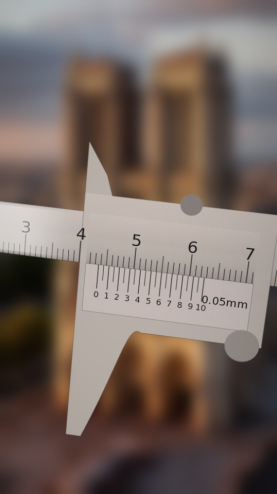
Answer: {"value": 43.6, "unit": "mm"}
